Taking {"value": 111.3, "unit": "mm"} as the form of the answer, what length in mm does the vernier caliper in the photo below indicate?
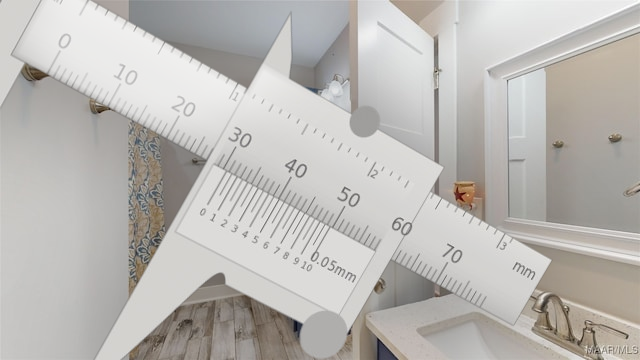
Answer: {"value": 30.6, "unit": "mm"}
